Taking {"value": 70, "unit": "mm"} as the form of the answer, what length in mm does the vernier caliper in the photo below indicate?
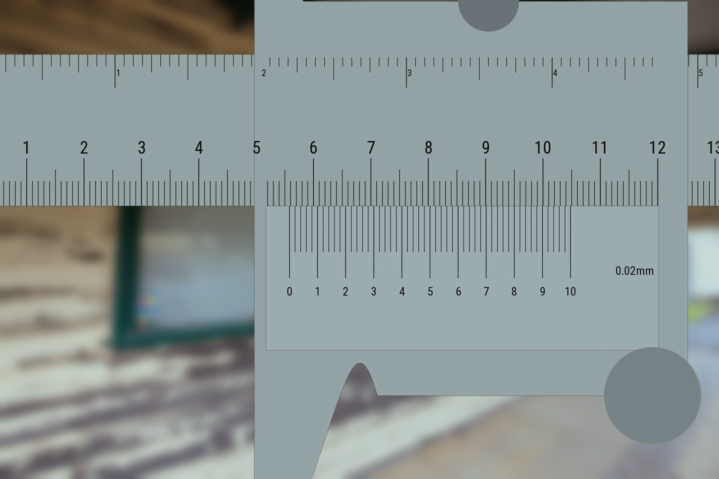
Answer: {"value": 55.8, "unit": "mm"}
